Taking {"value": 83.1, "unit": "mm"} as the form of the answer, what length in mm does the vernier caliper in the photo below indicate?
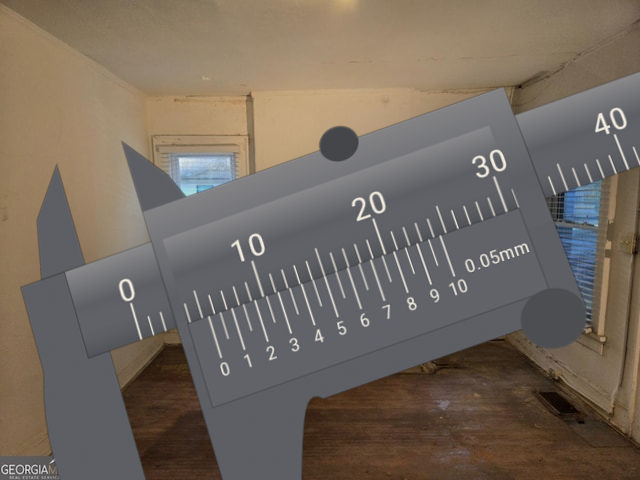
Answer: {"value": 5.5, "unit": "mm"}
